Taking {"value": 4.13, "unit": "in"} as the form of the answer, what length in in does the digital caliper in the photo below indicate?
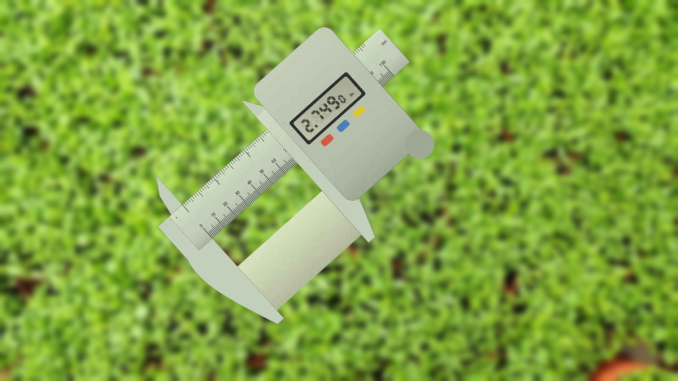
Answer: {"value": 2.7490, "unit": "in"}
